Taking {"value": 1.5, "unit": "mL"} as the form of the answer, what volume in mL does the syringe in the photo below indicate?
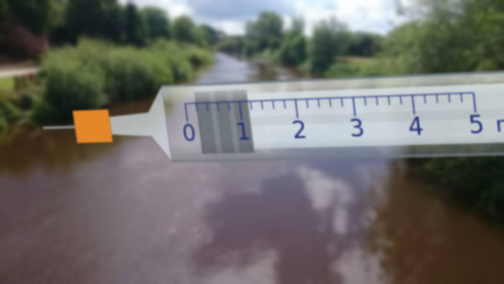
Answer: {"value": 0.2, "unit": "mL"}
